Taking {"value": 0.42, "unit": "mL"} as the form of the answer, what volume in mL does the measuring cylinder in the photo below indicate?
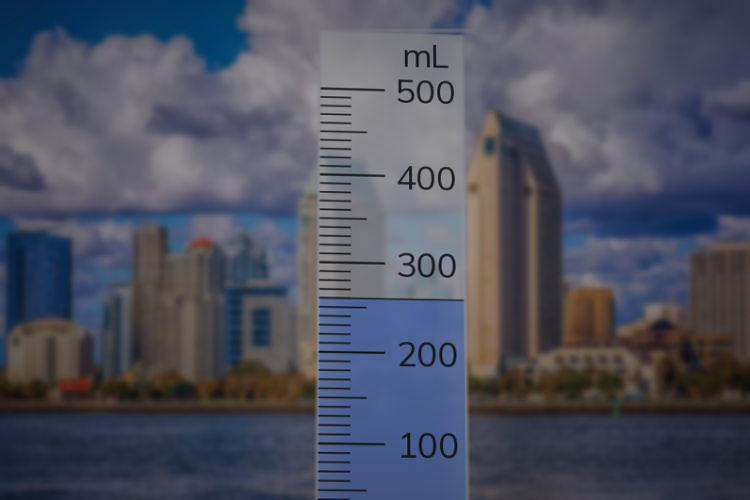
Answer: {"value": 260, "unit": "mL"}
